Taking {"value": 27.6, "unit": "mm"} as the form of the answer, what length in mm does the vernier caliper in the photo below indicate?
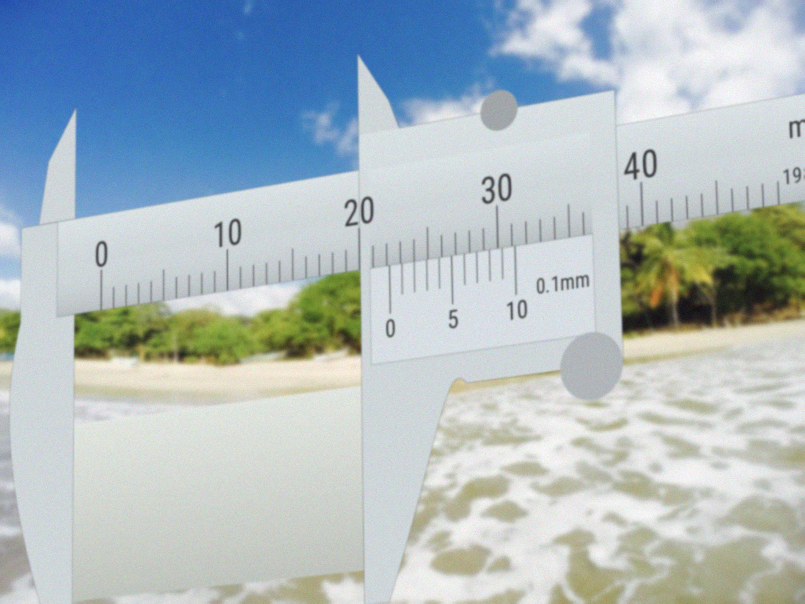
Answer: {"value": 22.2, "unit": "mm"}
